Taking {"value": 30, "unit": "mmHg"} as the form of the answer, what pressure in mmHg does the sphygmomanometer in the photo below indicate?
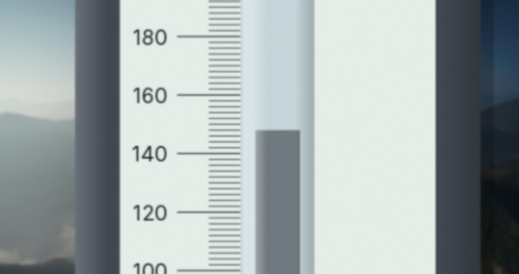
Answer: {"value": 148, "unit": "mmHg"}
